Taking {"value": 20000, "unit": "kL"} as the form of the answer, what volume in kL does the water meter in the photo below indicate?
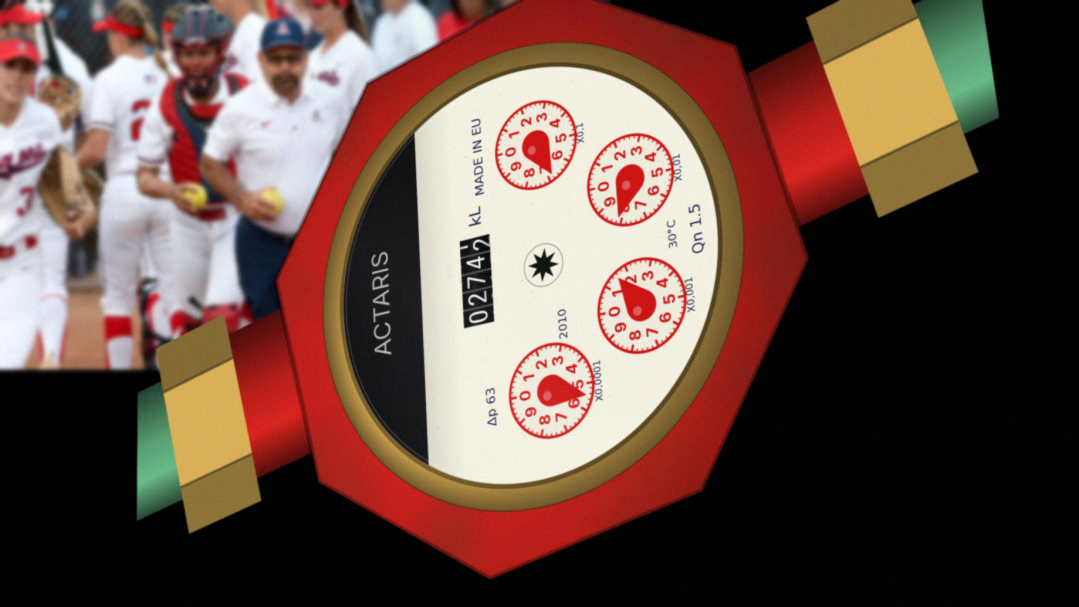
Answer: {"value": 2741.6815, "unit": "kL"}
